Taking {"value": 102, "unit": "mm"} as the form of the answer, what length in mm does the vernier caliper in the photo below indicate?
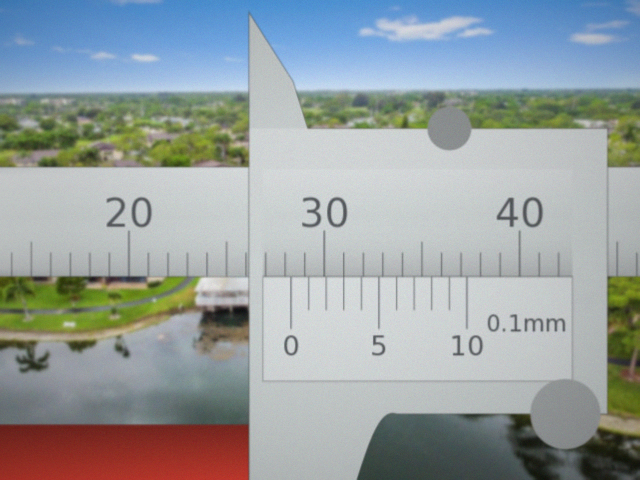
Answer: {"value": 28.3, "unit": "mm"}
